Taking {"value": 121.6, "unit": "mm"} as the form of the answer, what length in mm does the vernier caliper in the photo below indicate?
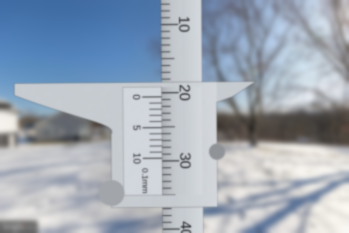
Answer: {"value": 20.6, "unit": "mm"}
